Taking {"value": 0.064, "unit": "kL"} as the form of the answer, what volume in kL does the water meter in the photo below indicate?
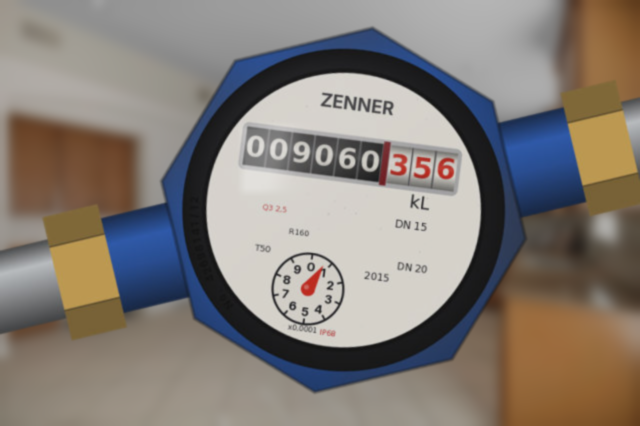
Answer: {"value": 9060.3560, "unit": "kL"}
